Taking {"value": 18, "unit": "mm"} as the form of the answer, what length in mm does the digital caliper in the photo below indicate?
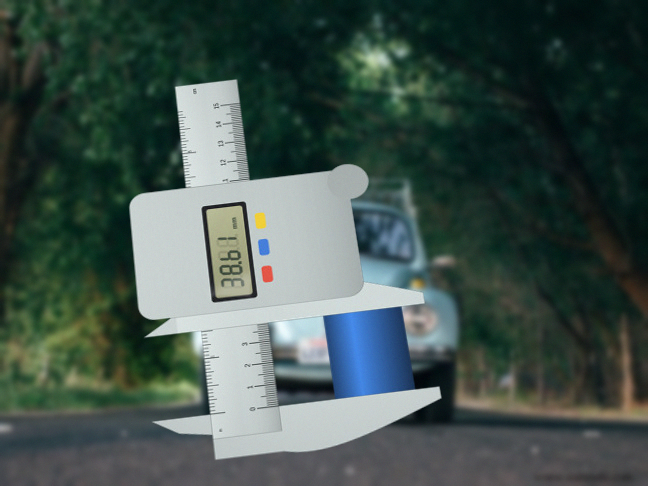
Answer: {"value": 38.61, "unit": "mm"}
